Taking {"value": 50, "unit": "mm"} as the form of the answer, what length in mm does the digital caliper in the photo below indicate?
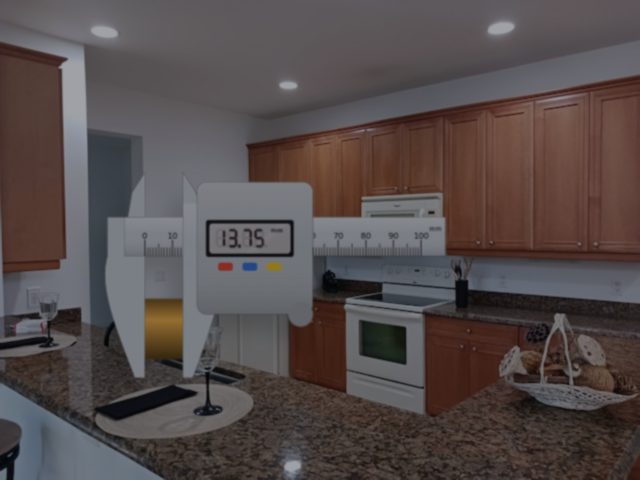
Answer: {"value": 13.75, "unit": "mm"}
